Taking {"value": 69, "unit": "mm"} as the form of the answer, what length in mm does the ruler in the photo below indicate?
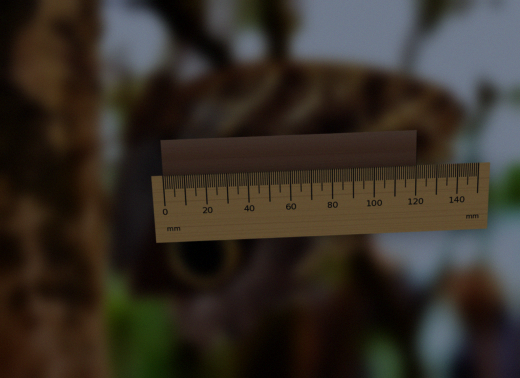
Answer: {"value": 120, "unit": "mm"}
